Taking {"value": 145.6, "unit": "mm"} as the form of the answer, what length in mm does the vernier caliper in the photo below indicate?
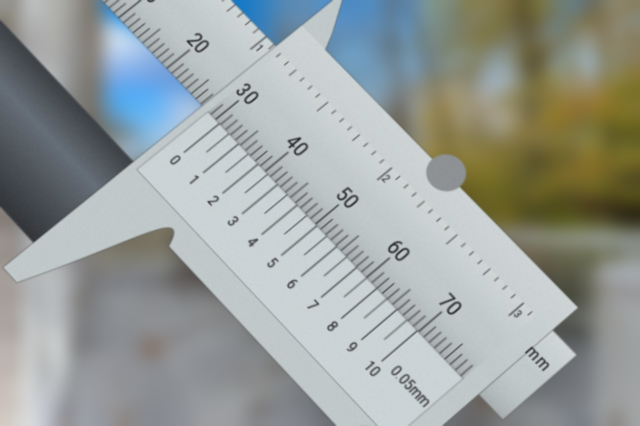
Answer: {"value": 30.8, "unit": "mm"}
